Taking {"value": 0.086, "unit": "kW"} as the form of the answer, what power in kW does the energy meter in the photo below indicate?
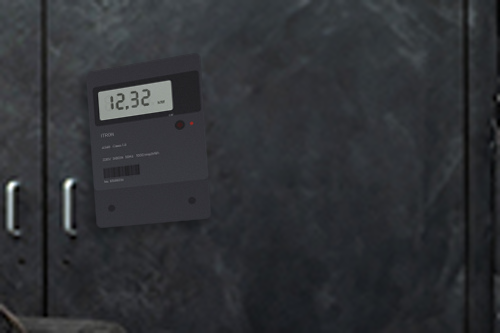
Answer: {"value": 12.32, "unit": "kW"}
